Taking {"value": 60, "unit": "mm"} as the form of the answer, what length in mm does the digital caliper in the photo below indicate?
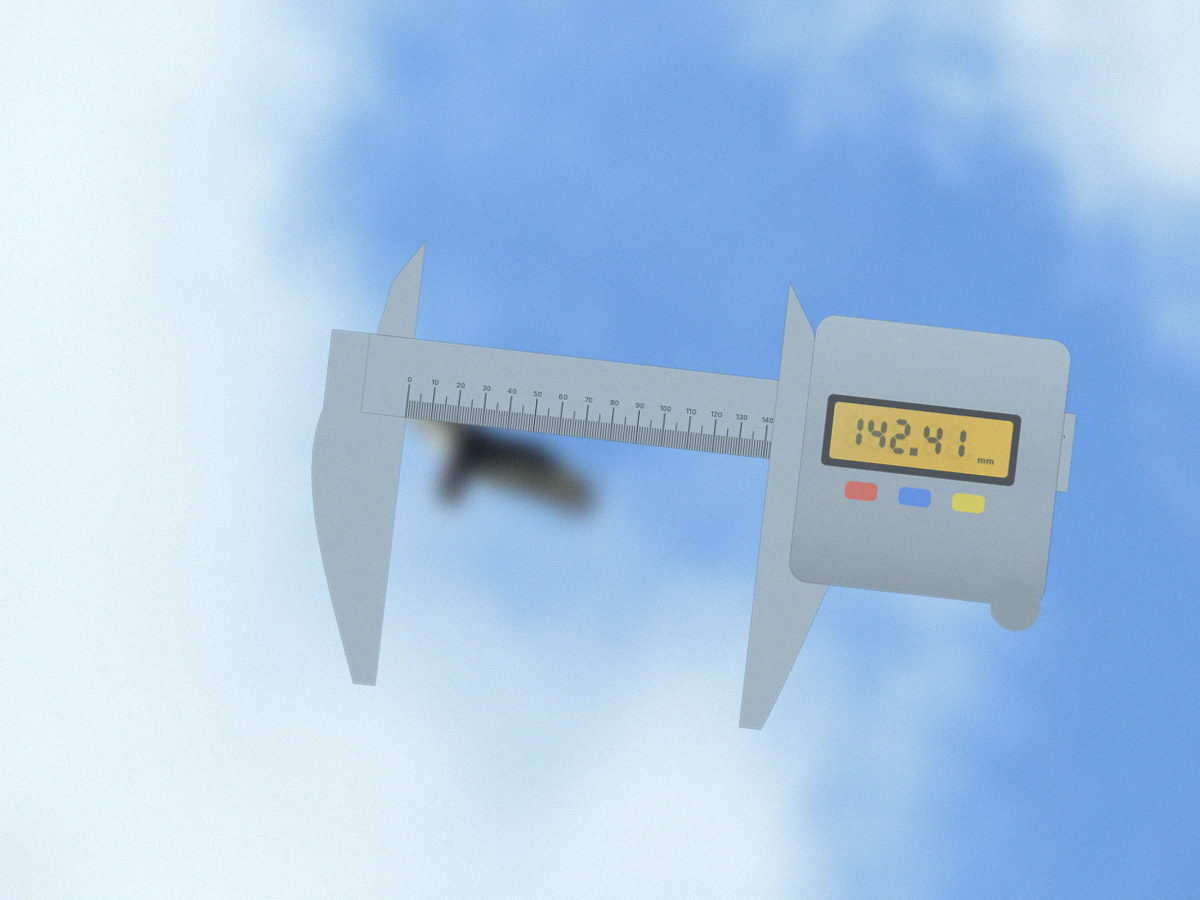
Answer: {"value": 142.41, "unit": "mm"}
